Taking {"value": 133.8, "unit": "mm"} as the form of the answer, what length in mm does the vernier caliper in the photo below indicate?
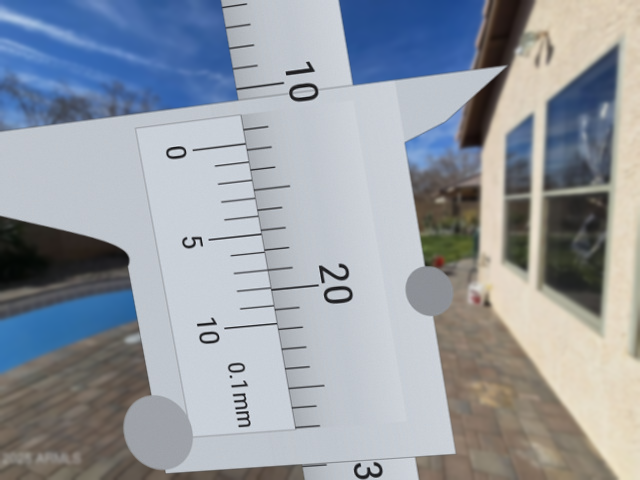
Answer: {"value": 12.7, "unit": "mm"}
